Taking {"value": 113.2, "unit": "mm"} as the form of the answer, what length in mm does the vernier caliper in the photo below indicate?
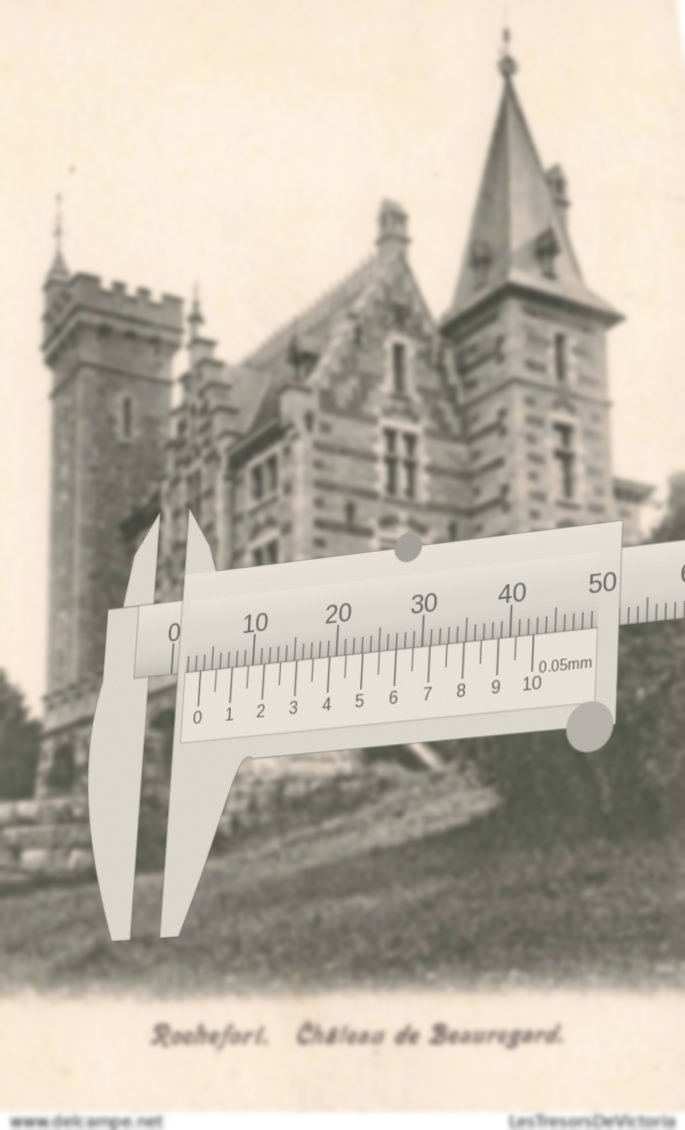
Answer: {"value": 3.6, "unit": "mm"}
